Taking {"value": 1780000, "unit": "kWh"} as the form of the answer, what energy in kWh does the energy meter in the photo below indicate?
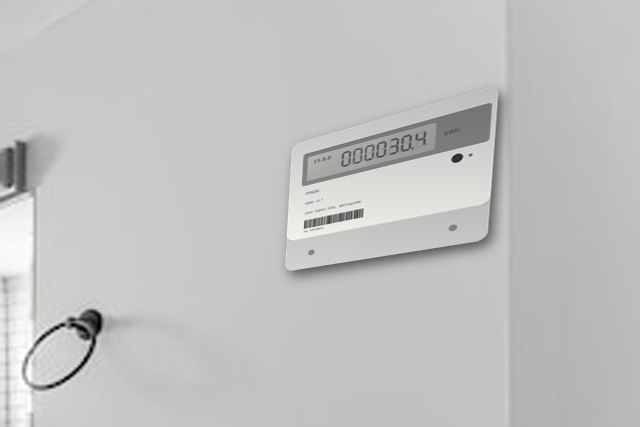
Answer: {"value": 30.4, "unit": "kWh"}
